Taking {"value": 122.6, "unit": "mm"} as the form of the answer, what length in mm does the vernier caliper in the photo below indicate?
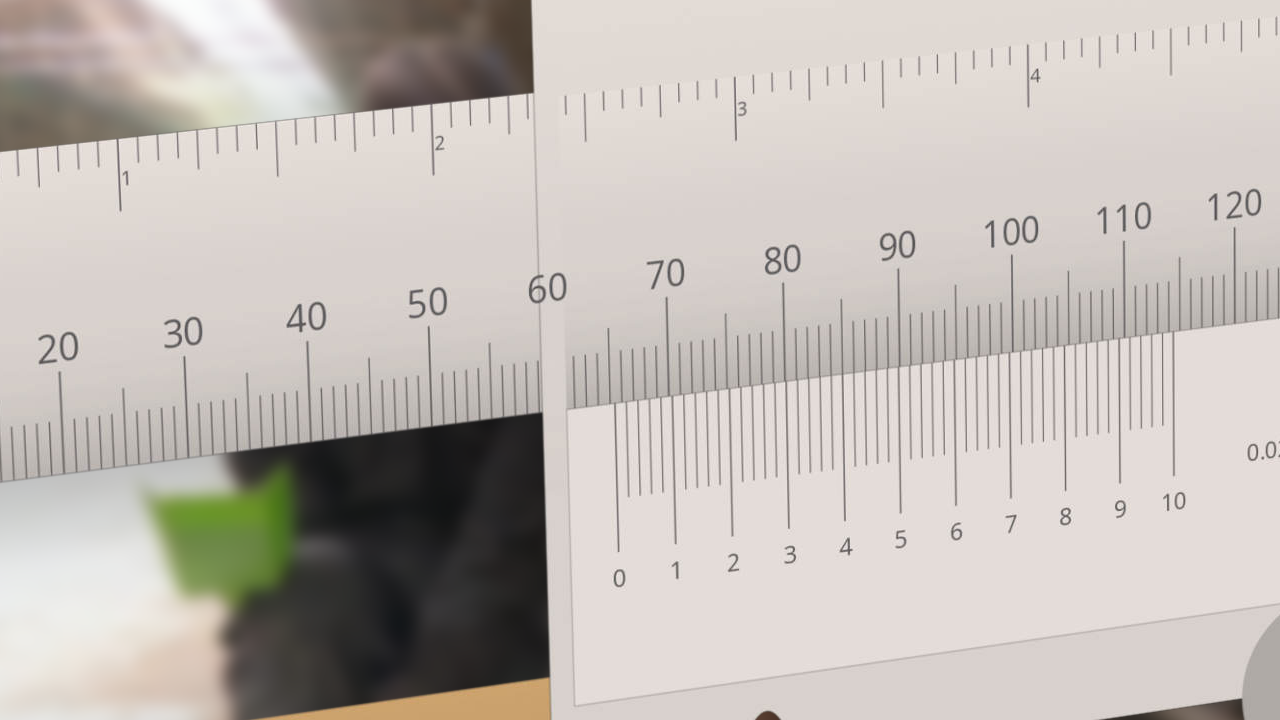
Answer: {"value": 65.4, "unit": "mm"}
